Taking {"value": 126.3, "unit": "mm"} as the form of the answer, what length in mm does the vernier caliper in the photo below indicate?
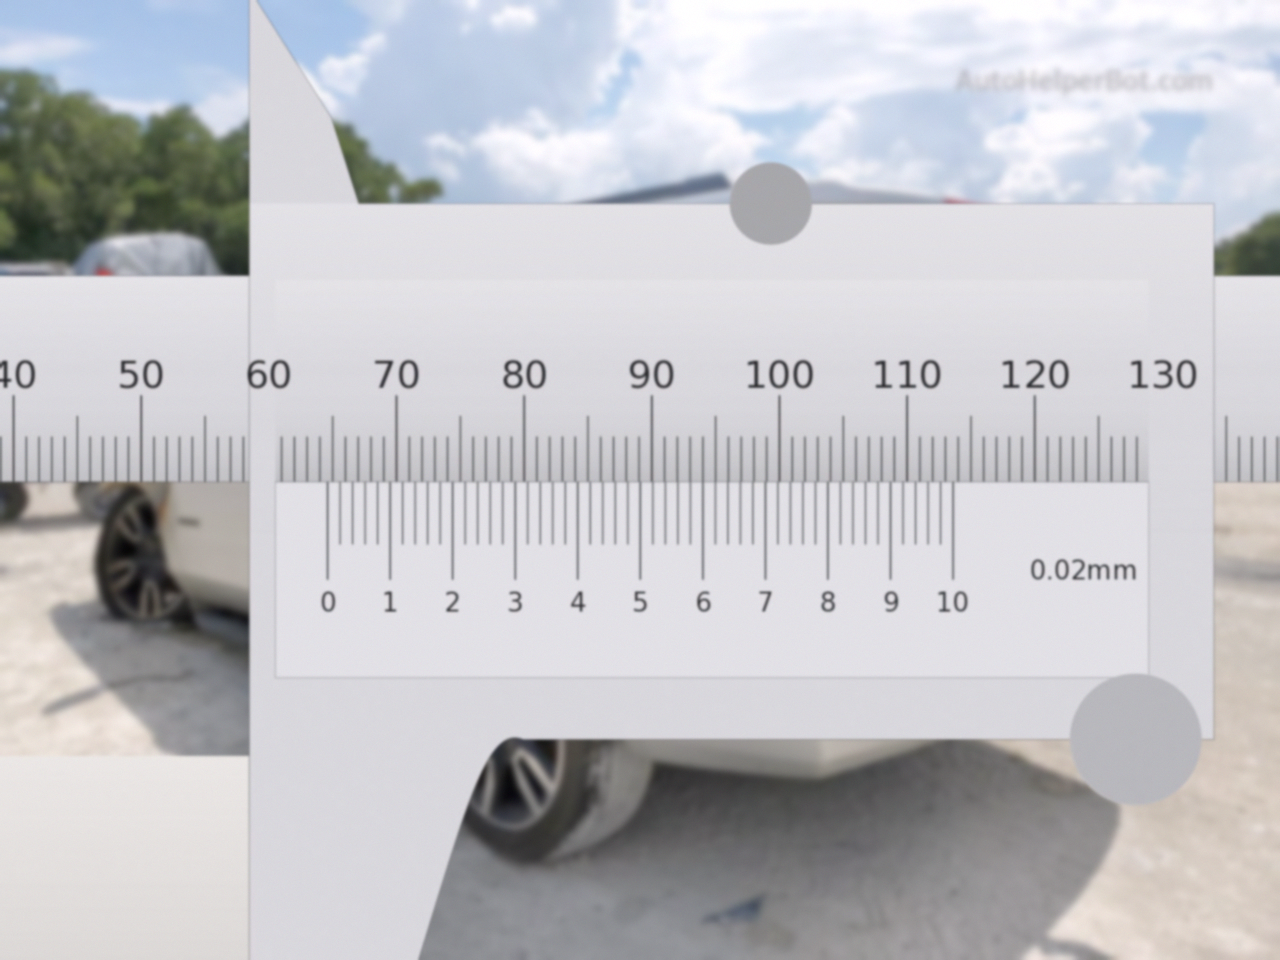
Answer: {"value": 64.6, "unit": "mm"}
